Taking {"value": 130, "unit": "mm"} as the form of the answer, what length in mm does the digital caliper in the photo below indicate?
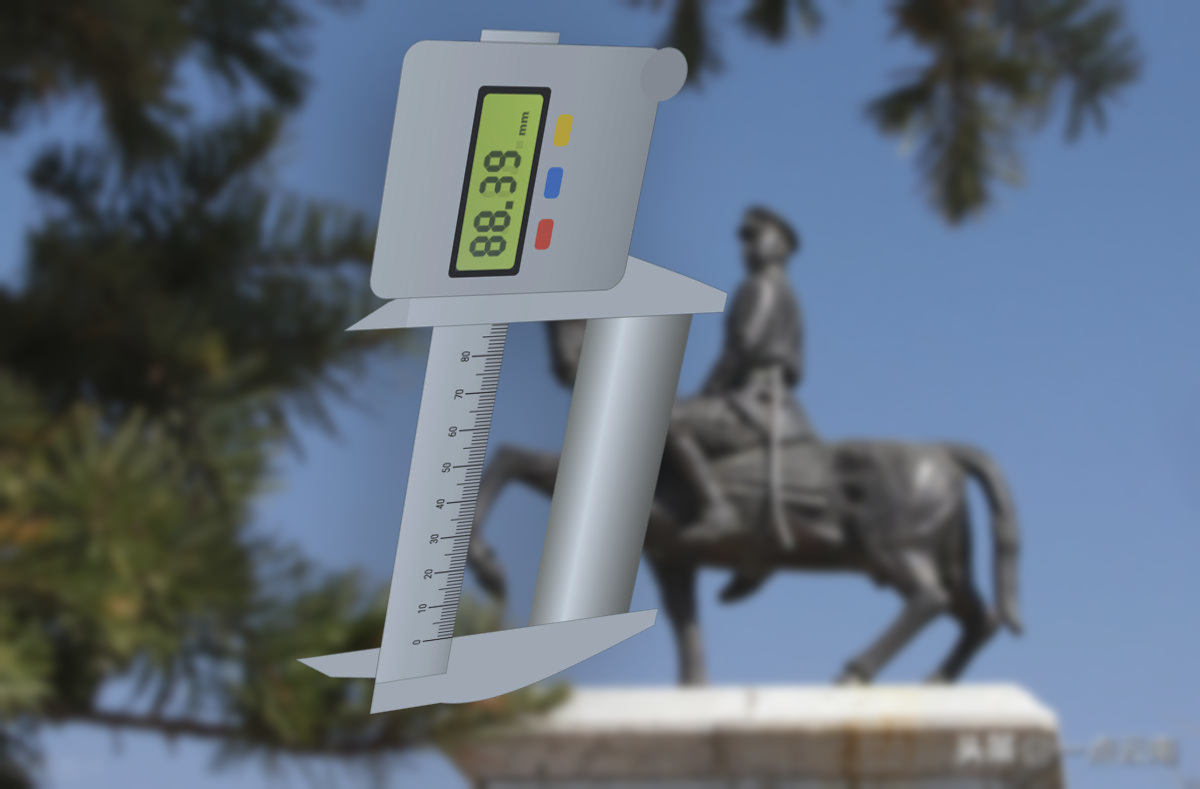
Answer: {"value": 88.39, "unit": "mm"}
